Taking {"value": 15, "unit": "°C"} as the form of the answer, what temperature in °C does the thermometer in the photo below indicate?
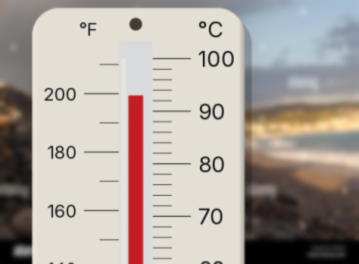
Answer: {"value": 93, "unit": "°C"}
